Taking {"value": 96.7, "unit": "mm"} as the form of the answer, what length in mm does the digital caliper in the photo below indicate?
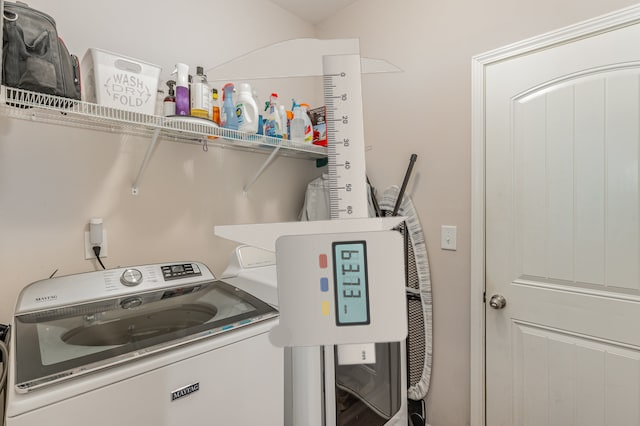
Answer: {"value": 63.73, "unit": "mm"}
